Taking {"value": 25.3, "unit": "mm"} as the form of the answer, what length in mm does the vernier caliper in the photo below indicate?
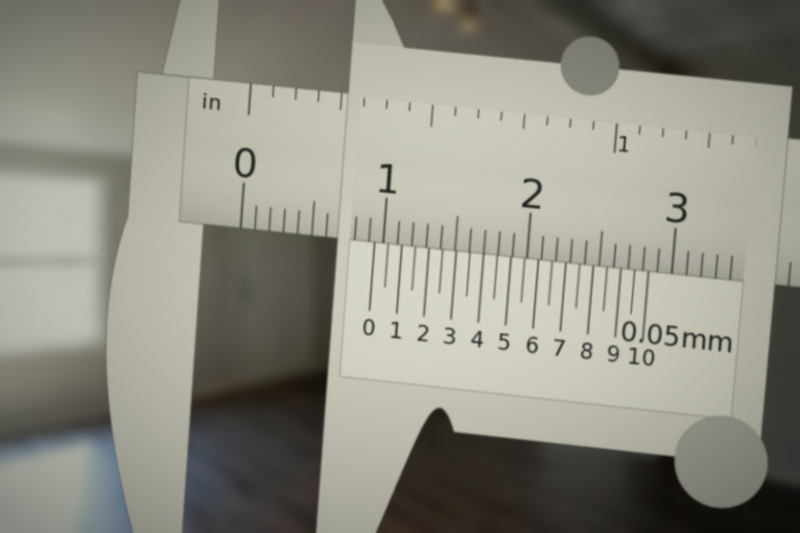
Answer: {"value": 9.4, "unit": "mm"}
